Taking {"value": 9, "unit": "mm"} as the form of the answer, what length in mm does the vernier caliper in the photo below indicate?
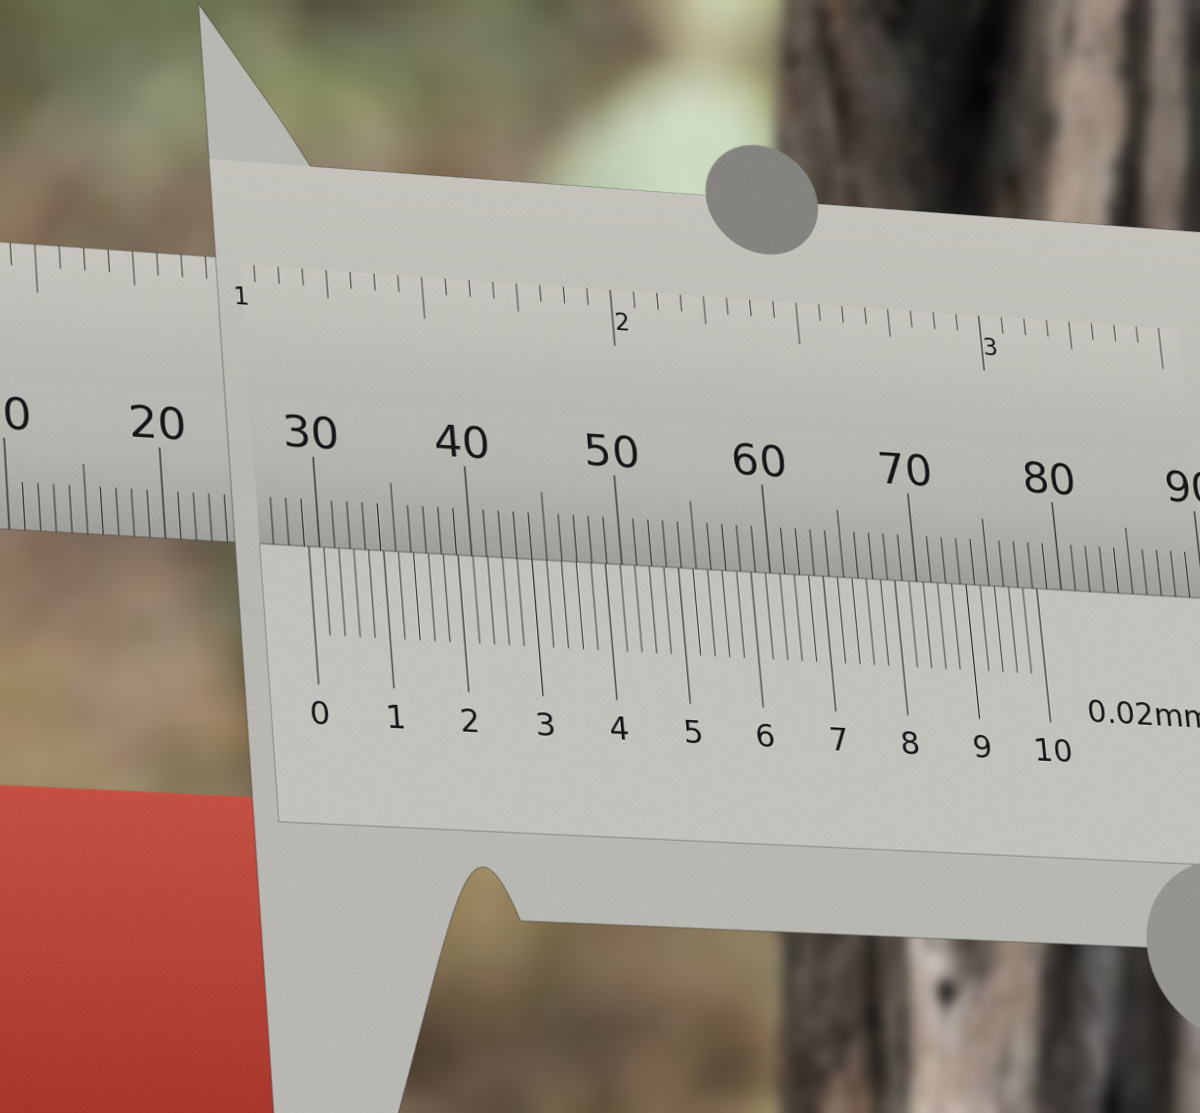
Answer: {"value": 29.3, "unit": "mm"}
